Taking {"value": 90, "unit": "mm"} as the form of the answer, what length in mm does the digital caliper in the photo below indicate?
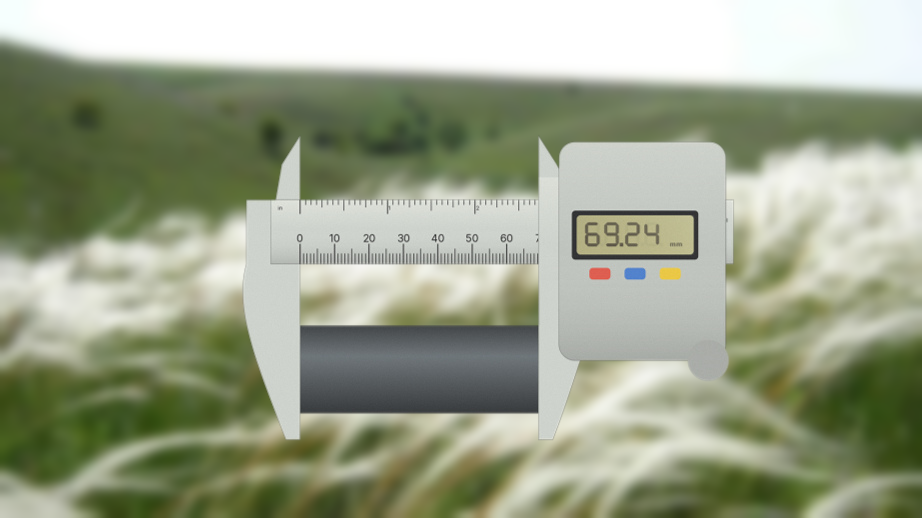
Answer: {"value": 69.24, "unit": "mm"}
